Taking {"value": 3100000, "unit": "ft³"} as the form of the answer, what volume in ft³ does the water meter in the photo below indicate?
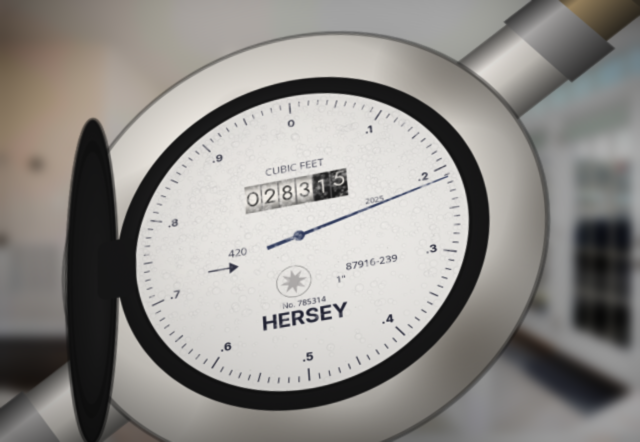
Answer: {"value": 28315.21, "unit": "ft³"}
